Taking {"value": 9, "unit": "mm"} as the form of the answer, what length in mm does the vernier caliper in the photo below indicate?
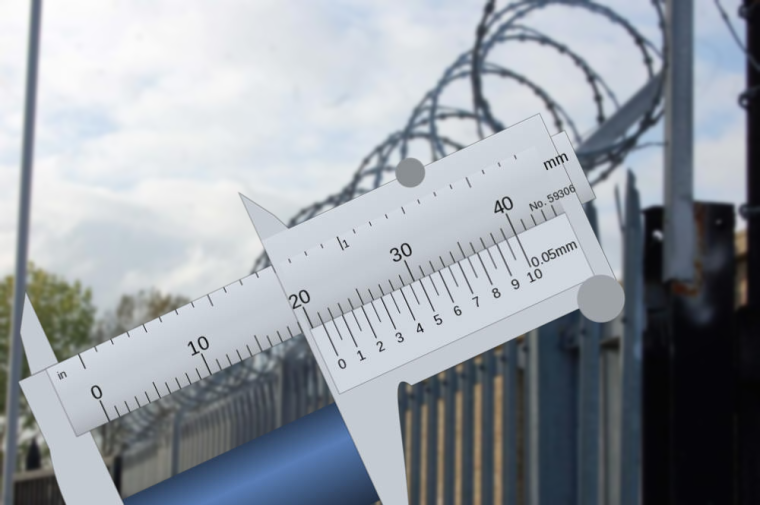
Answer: {"value": 21.0, "unit": "mm"}
